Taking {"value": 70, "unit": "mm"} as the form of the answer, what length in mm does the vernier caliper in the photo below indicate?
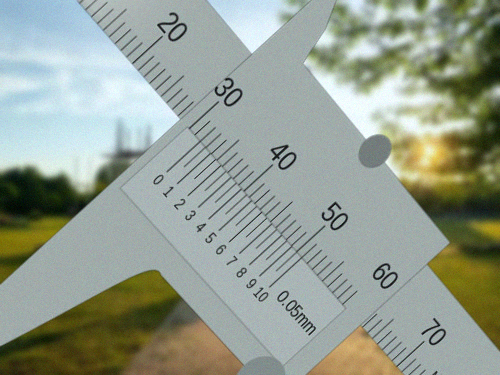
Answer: {"value": 32.0, "unit": "mm"}
